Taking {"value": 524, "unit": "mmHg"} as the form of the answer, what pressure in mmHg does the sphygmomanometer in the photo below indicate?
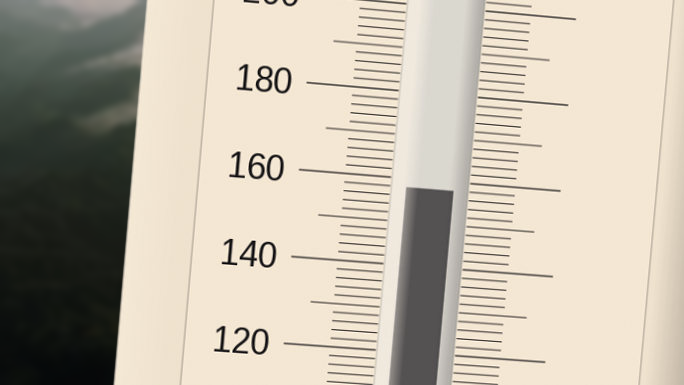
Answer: {"value": 158, "unit": "mmHg"}
